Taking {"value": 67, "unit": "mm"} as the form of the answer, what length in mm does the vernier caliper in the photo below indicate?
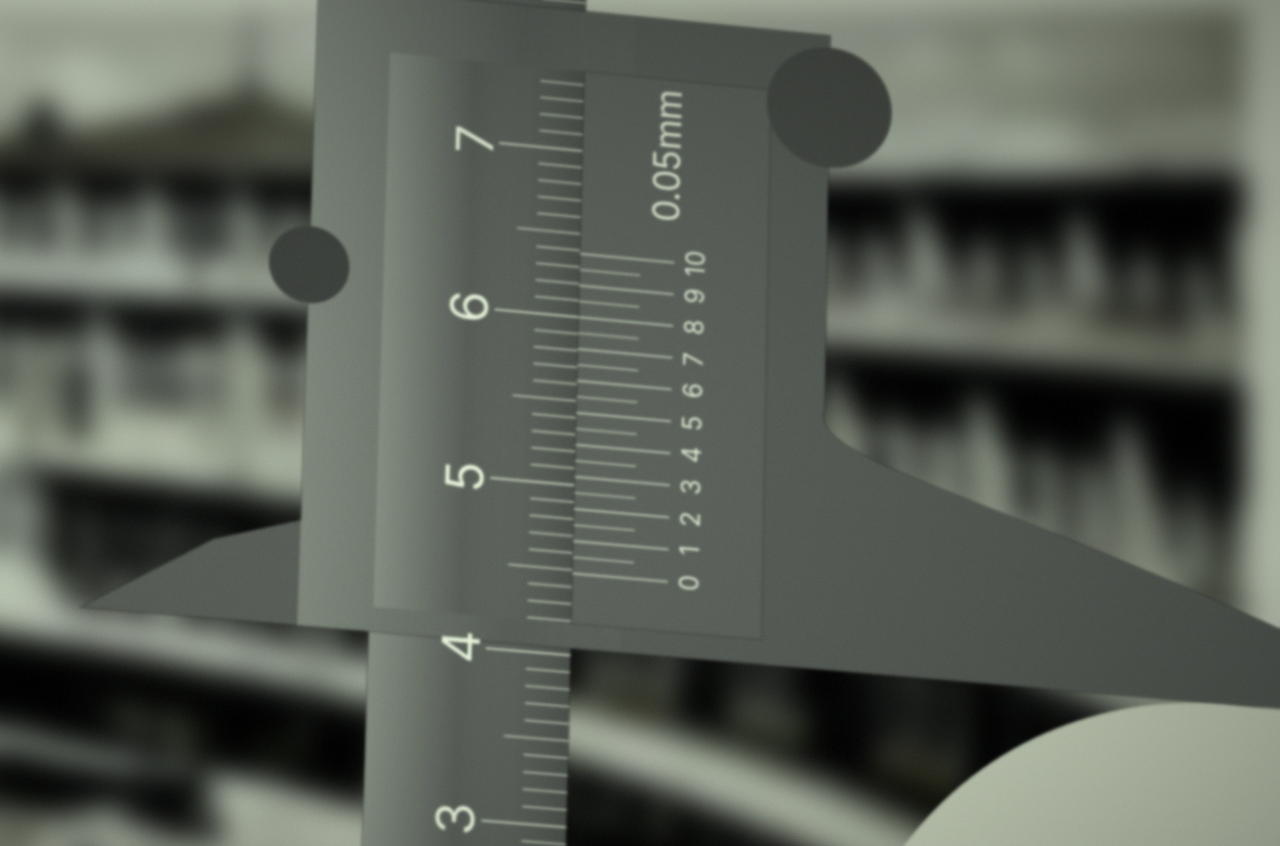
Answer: {"value": 44.8, "unit": "mm"}
